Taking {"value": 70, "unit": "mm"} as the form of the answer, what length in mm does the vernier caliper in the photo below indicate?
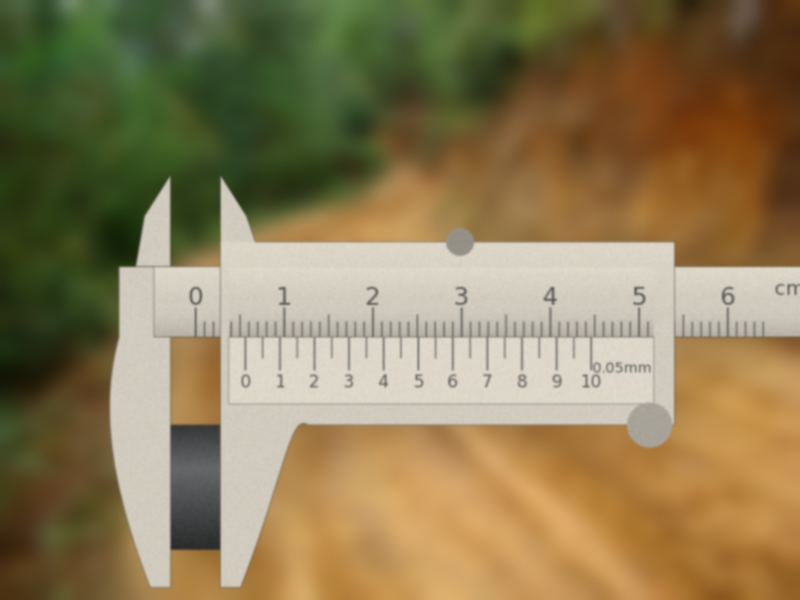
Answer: {"value": 5.6, "unit": "mm"}
